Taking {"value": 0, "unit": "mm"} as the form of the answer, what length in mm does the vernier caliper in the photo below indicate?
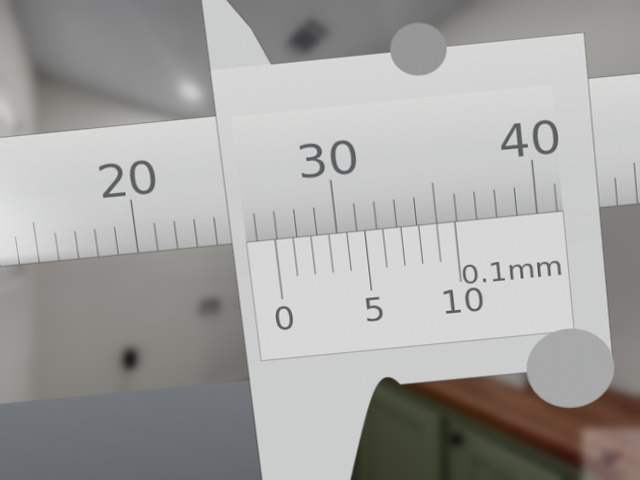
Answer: {"value": 26.9, "unit": "mm"}
